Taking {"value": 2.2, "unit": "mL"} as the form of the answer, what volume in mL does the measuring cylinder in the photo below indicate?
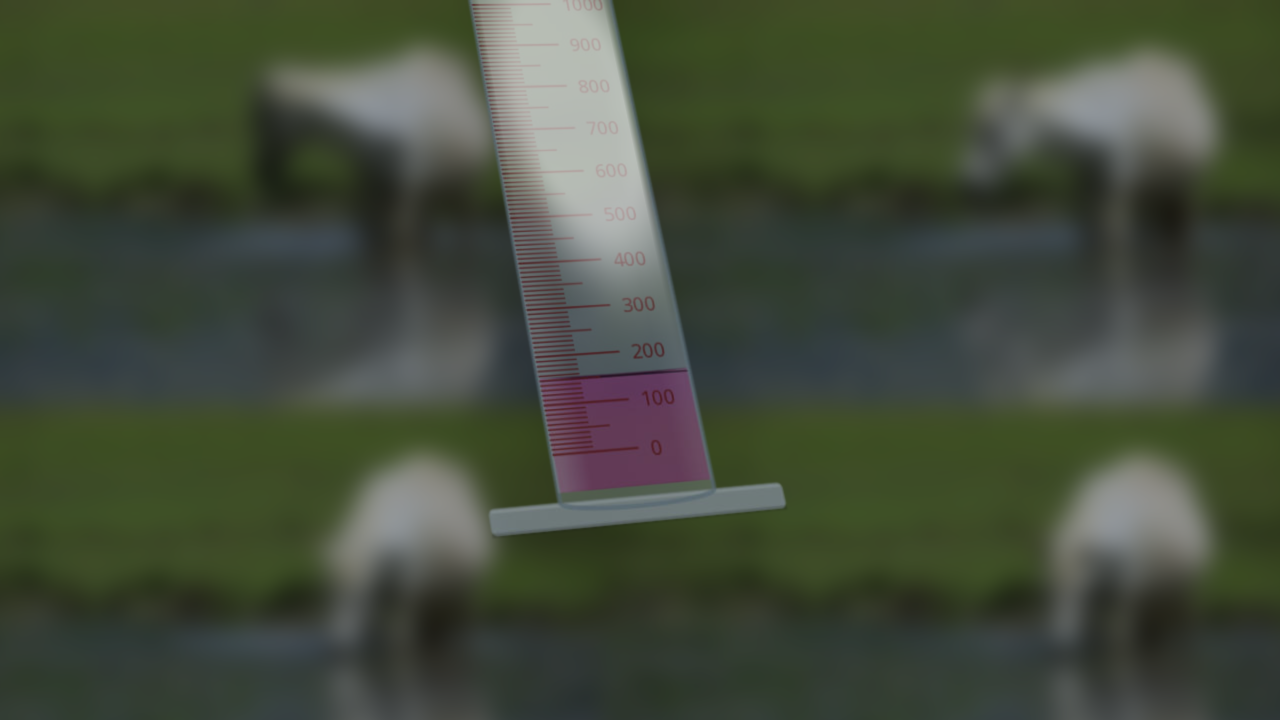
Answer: {"value": 150, "unit": "mL"}
